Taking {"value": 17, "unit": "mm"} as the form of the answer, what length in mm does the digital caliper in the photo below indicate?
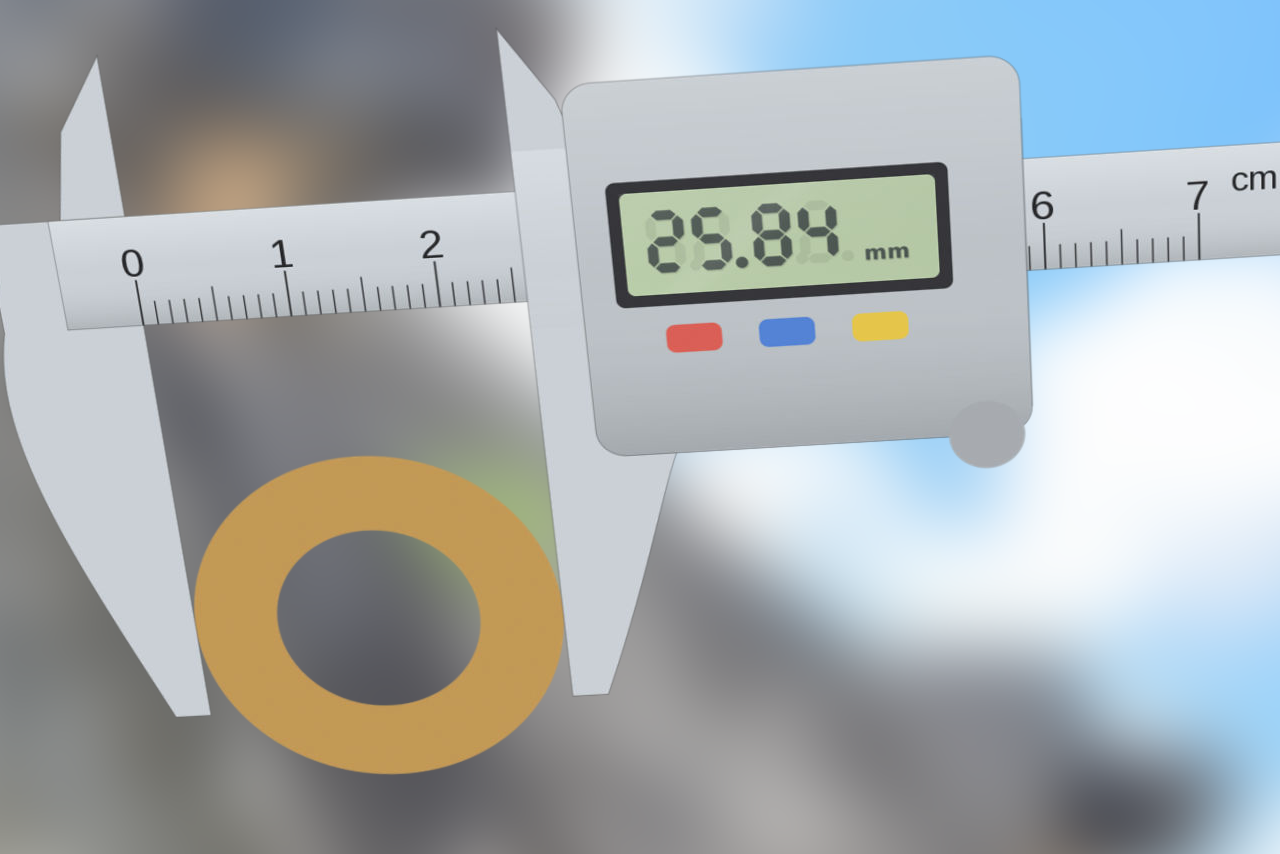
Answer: {"value": 25.84, "unit": "mm"}
